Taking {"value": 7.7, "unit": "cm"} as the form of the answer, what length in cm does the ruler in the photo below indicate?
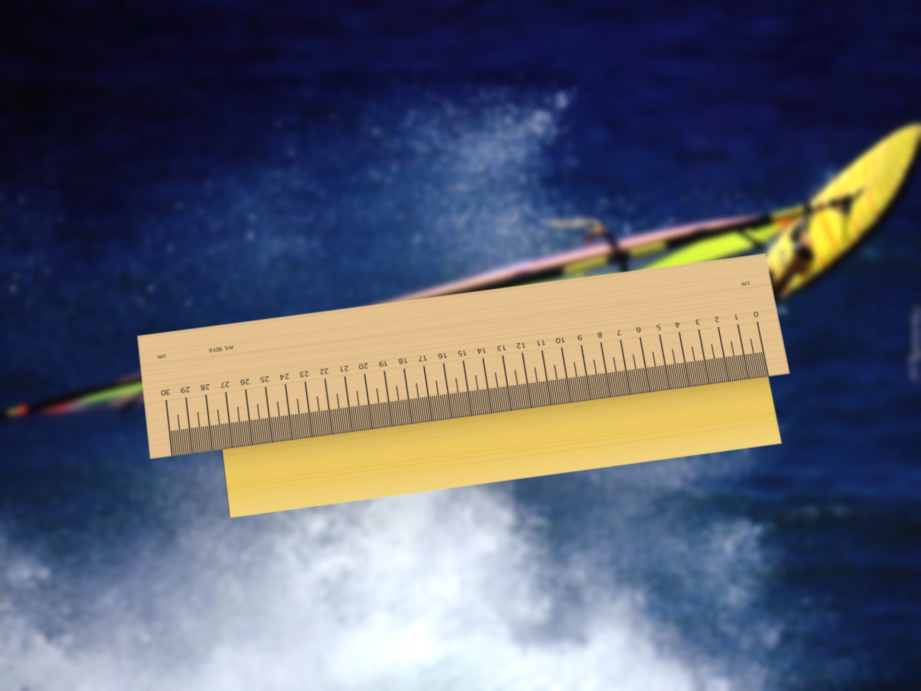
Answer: {"value": 27.5, "unit": "cm"}
